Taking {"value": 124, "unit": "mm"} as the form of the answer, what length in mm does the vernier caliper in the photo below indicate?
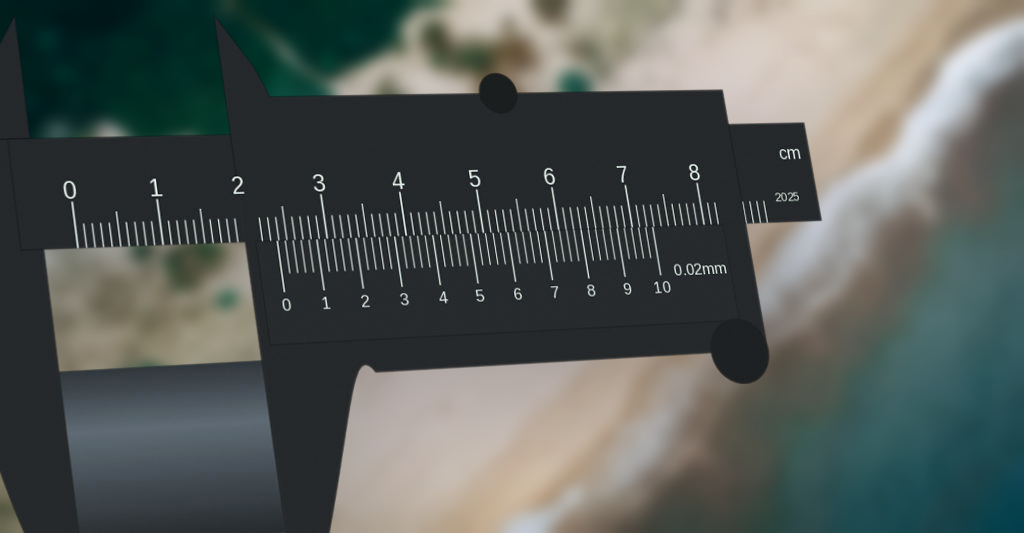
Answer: {"value": 23.8, "unit": "mm"}
